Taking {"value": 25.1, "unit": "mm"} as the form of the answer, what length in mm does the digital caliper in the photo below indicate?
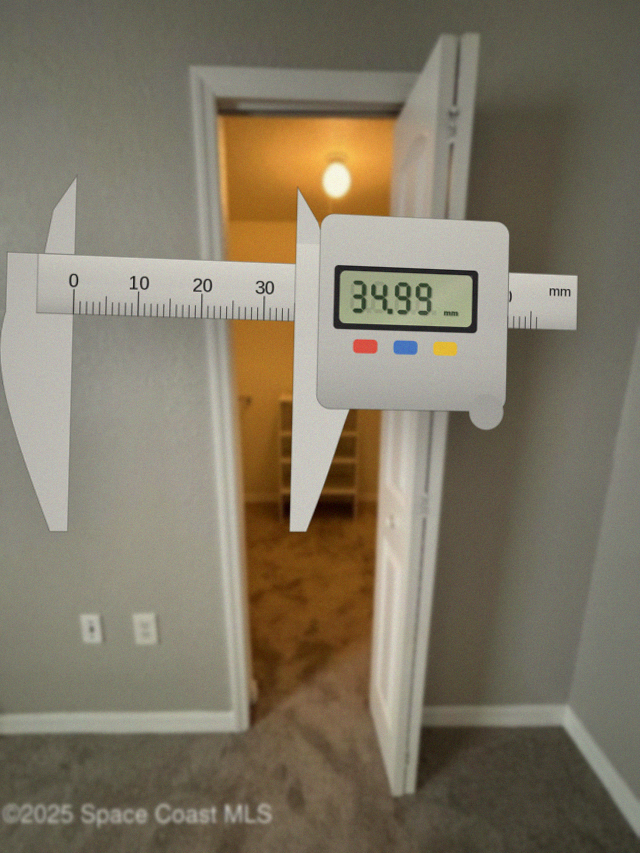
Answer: {"value": 34.99, "unit": "mm"}
